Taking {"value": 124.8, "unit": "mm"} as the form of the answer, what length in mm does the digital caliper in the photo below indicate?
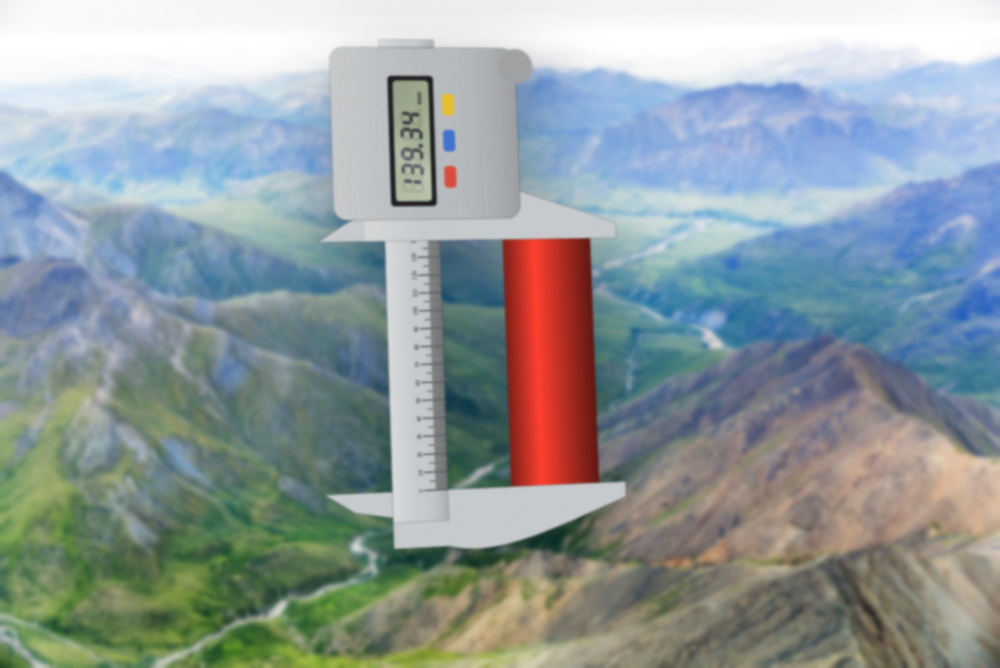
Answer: {"value": 139.34, "unit": "mm"}
